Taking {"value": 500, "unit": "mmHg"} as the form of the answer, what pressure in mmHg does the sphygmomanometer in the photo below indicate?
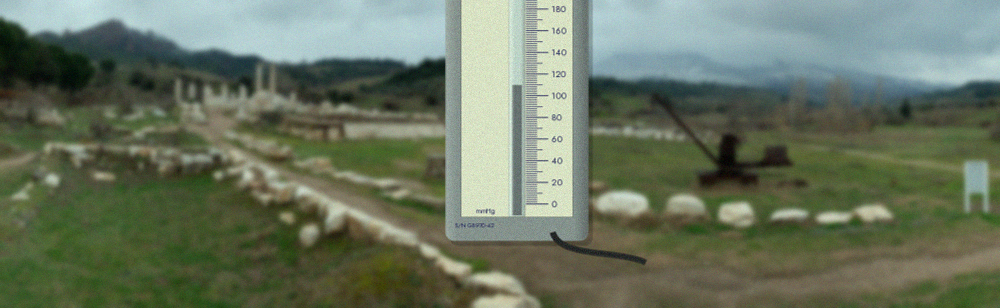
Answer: {"value": 110, "unit": "mmHg"}
